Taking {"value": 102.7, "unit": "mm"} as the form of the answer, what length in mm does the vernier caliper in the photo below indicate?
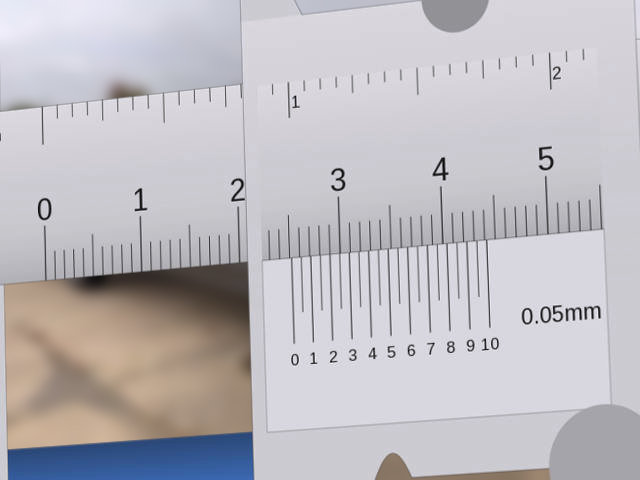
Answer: {"value": 25.2, "unit": "mm"}
